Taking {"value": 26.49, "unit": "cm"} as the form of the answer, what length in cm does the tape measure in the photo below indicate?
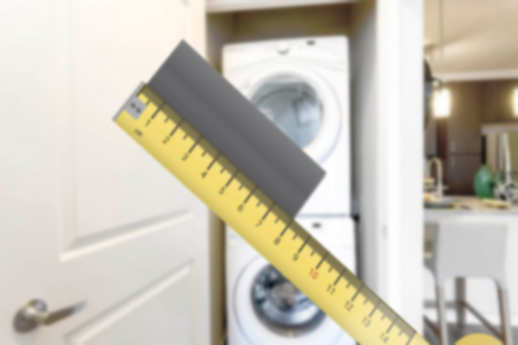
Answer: {"value": 8, "unit": "cm"}
